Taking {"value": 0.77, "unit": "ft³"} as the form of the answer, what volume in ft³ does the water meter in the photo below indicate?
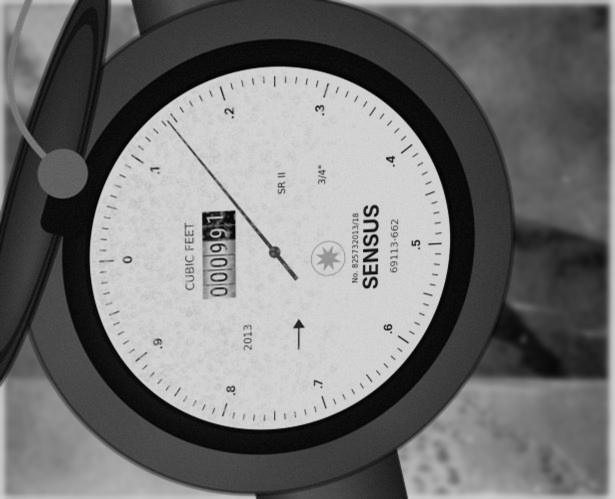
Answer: {"value": 991.14, "unit": "ft³"}
